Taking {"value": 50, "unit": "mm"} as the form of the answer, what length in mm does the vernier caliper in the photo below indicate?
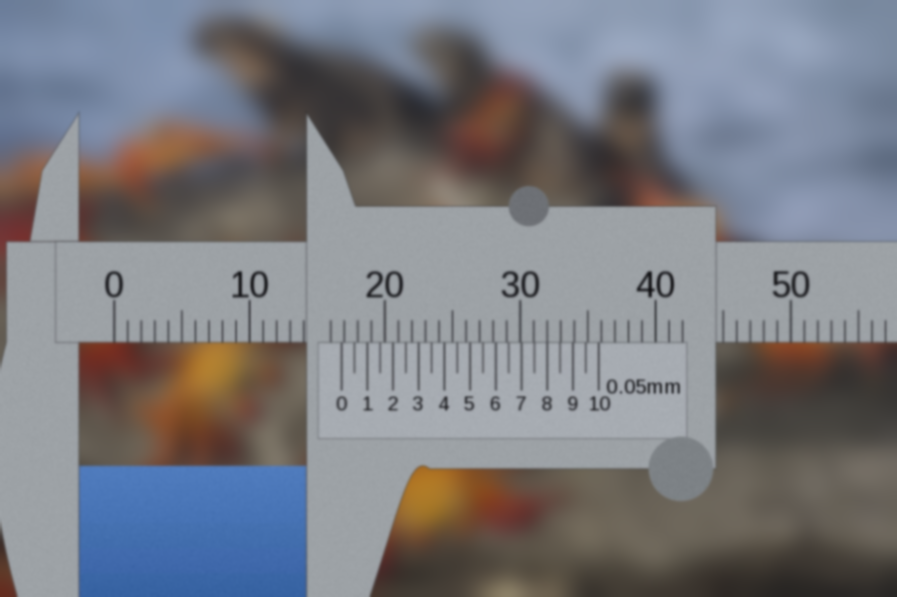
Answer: {"value": 16.8, "unit": "mm"}
